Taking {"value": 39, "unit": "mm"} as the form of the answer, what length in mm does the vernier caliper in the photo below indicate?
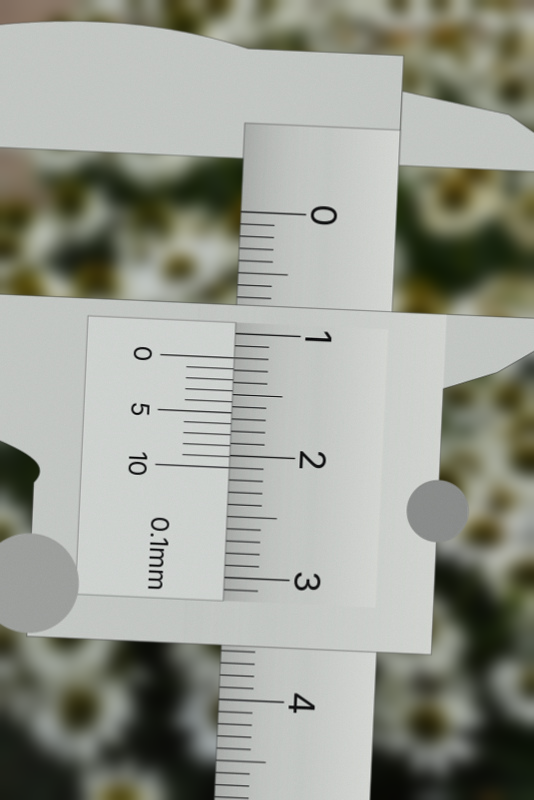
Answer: {"value": 12.0, "unit": "mm"}
